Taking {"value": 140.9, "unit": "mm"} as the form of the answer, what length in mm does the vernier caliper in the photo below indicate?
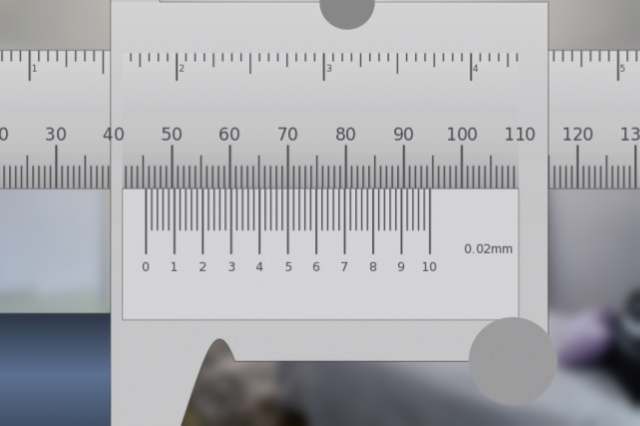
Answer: {"value": 45.5, "unit": "mm"}
